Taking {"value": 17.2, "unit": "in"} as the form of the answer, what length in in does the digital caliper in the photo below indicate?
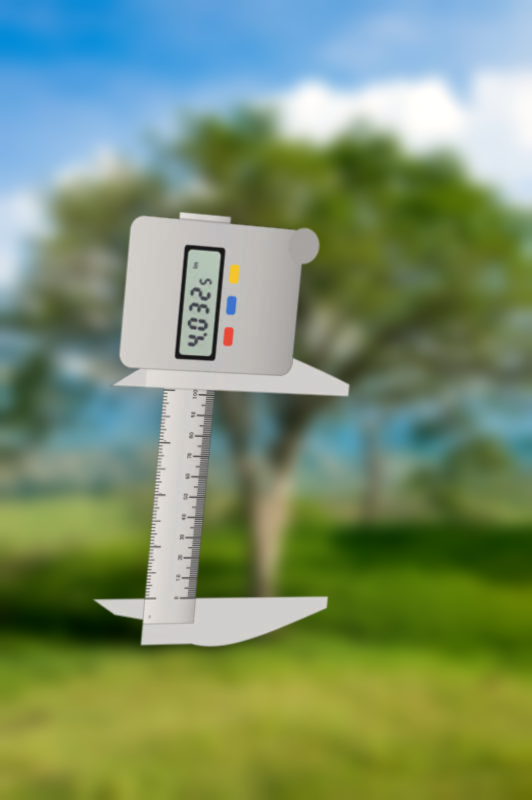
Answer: {"value": 4.0325, "unit": "in"}
